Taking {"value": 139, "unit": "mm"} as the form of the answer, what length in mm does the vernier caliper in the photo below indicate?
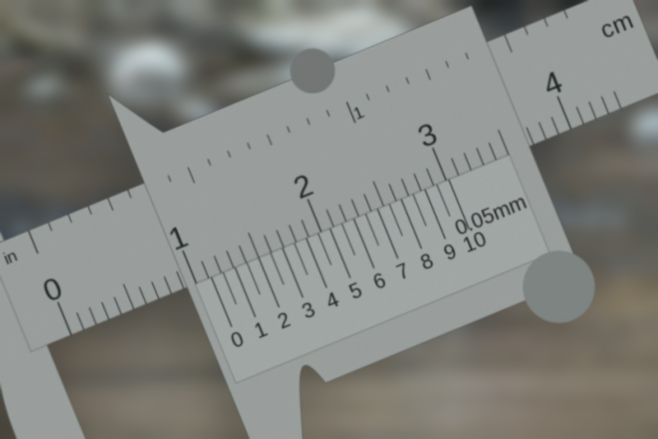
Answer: {"value": 11.2, "unit": "mm"}
